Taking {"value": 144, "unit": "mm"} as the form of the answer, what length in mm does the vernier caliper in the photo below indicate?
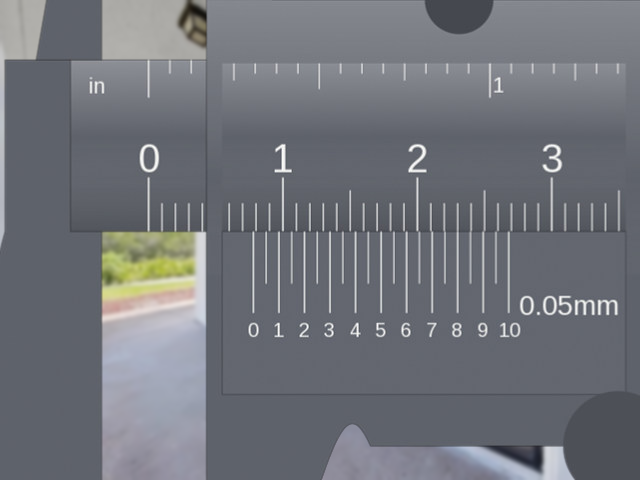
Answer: {"value": 7.8, "unit": "mm"}
